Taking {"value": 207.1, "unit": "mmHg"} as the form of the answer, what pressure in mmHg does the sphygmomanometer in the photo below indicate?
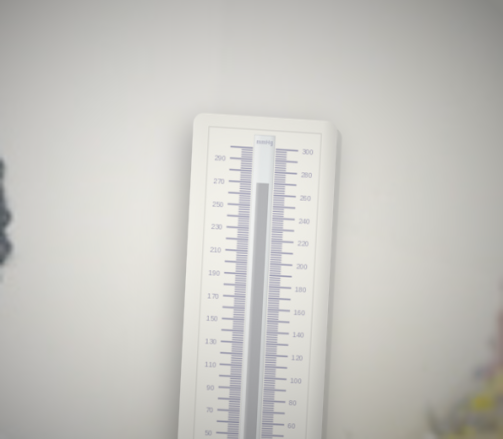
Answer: {"value": 270, "unit": "mmHg"}
